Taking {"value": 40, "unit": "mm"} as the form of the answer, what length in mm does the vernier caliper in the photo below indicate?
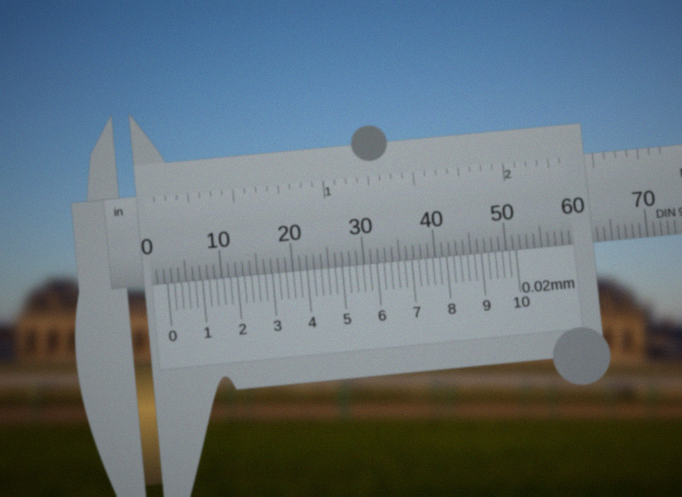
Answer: {"value": 2.4, "unit": "mm"}
